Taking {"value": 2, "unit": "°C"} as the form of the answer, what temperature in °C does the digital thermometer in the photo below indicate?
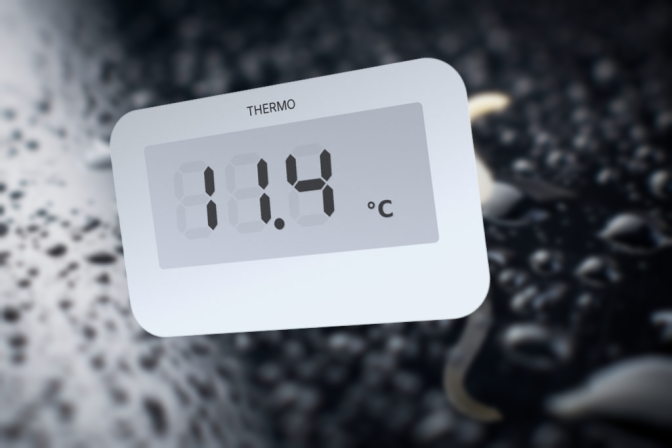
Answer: {"value": 11.4, "unit": "°C"}
